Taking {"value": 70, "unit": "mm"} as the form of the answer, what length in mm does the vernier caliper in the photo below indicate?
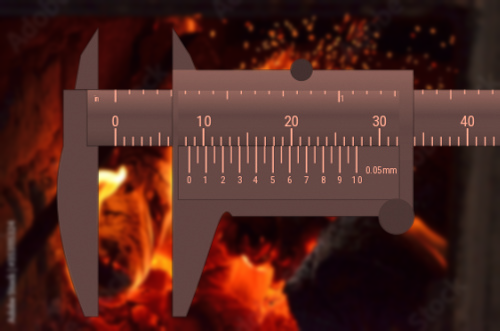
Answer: {"value": 8.4, "unit": "mm"}
